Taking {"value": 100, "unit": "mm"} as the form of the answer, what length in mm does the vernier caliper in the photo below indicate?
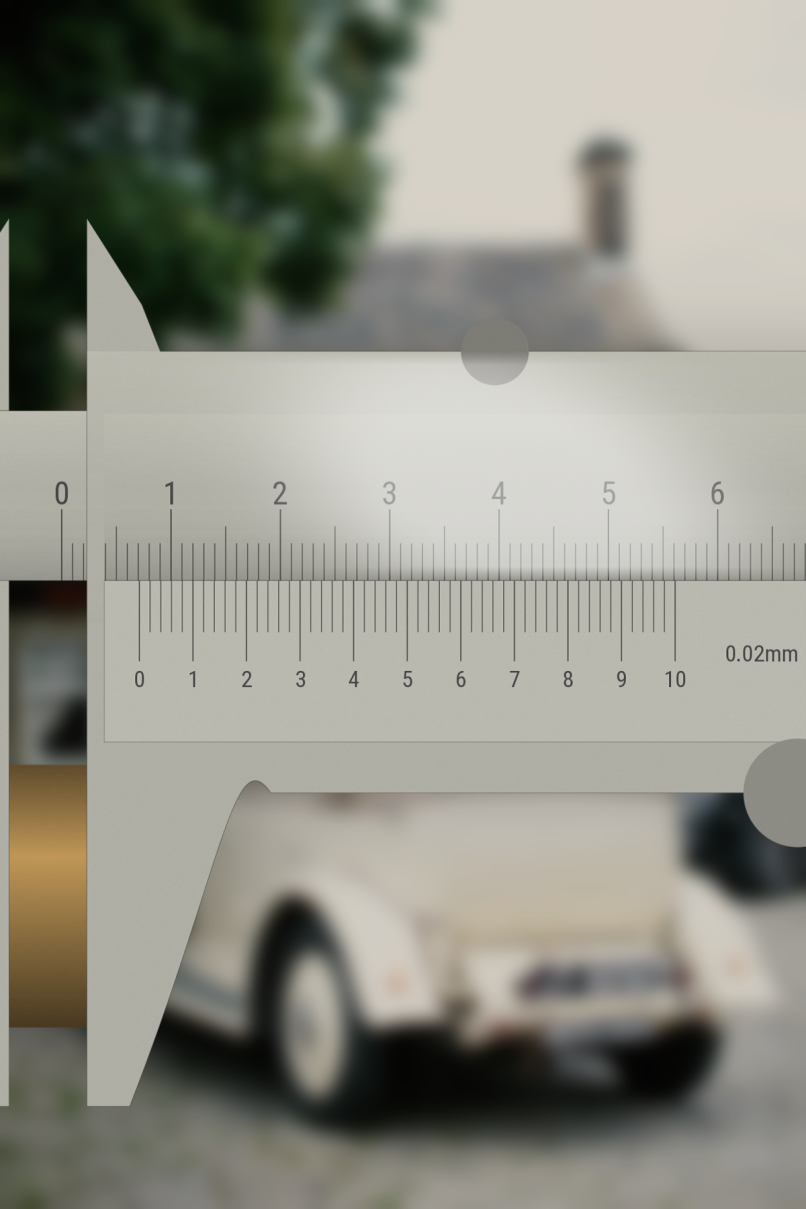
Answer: {"value": 7.1, "unit": "mm"}
